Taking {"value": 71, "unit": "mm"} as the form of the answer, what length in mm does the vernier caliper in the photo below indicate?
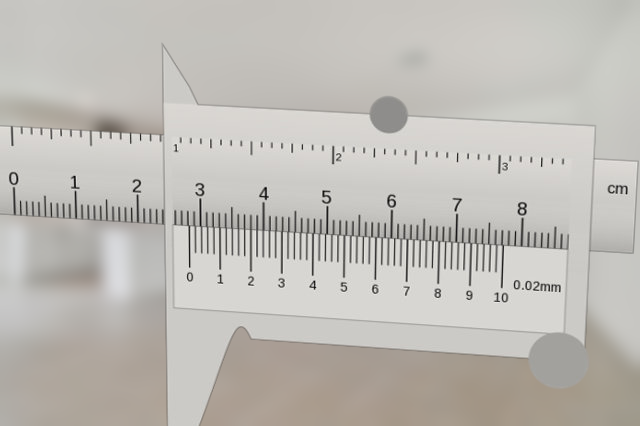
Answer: {"value": 28.2, "unit": "mm"}
